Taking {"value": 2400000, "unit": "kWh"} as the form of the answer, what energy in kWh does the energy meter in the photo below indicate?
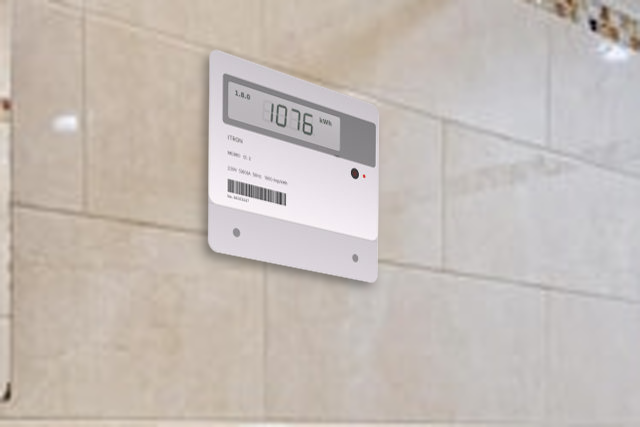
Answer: {"value": 1076, "unit": "kWh"}
